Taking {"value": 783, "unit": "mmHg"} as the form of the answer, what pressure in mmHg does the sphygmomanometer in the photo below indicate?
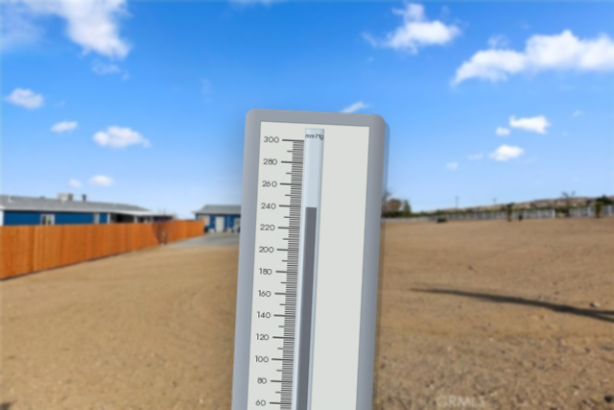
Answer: {"value": 240, "unit": "mmHg"}
